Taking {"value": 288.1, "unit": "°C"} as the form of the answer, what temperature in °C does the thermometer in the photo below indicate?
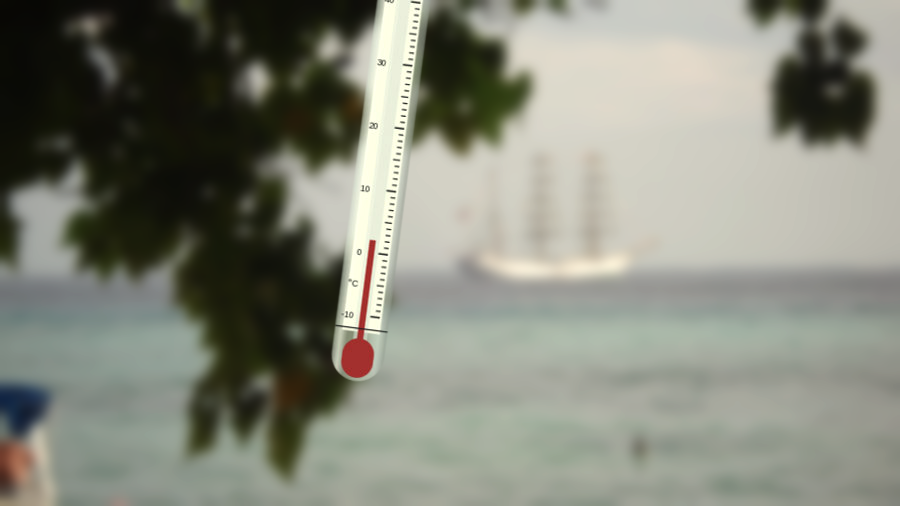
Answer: {"value": 2, "unit": "°C"}
